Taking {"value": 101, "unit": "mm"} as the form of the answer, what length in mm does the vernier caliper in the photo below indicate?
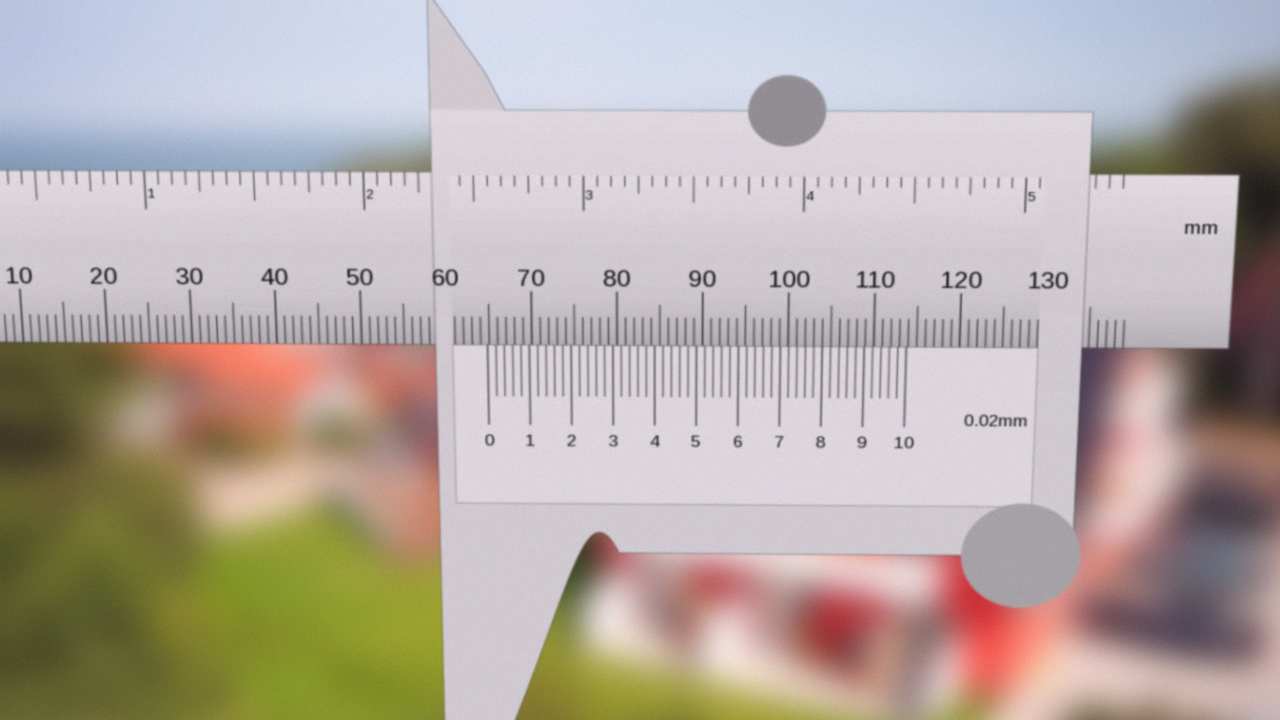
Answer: {"value": 64.8, "unit": "mm"}
